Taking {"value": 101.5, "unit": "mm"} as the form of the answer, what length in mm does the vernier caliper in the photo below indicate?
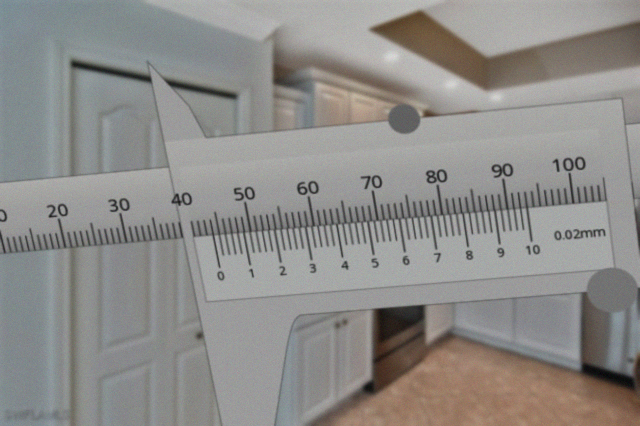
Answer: {"value": 44.0, "unit": "mm"}
